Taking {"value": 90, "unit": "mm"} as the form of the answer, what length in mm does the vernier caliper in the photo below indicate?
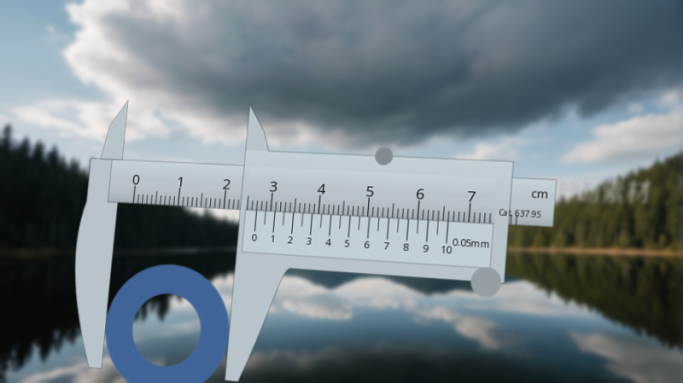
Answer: {"value": 27.0, "unit": "mm"}
